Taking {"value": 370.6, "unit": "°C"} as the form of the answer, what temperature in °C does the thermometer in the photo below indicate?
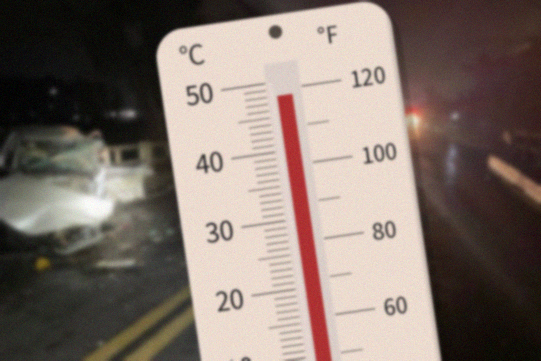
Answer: {"value": 48, "unit": "°C"}
